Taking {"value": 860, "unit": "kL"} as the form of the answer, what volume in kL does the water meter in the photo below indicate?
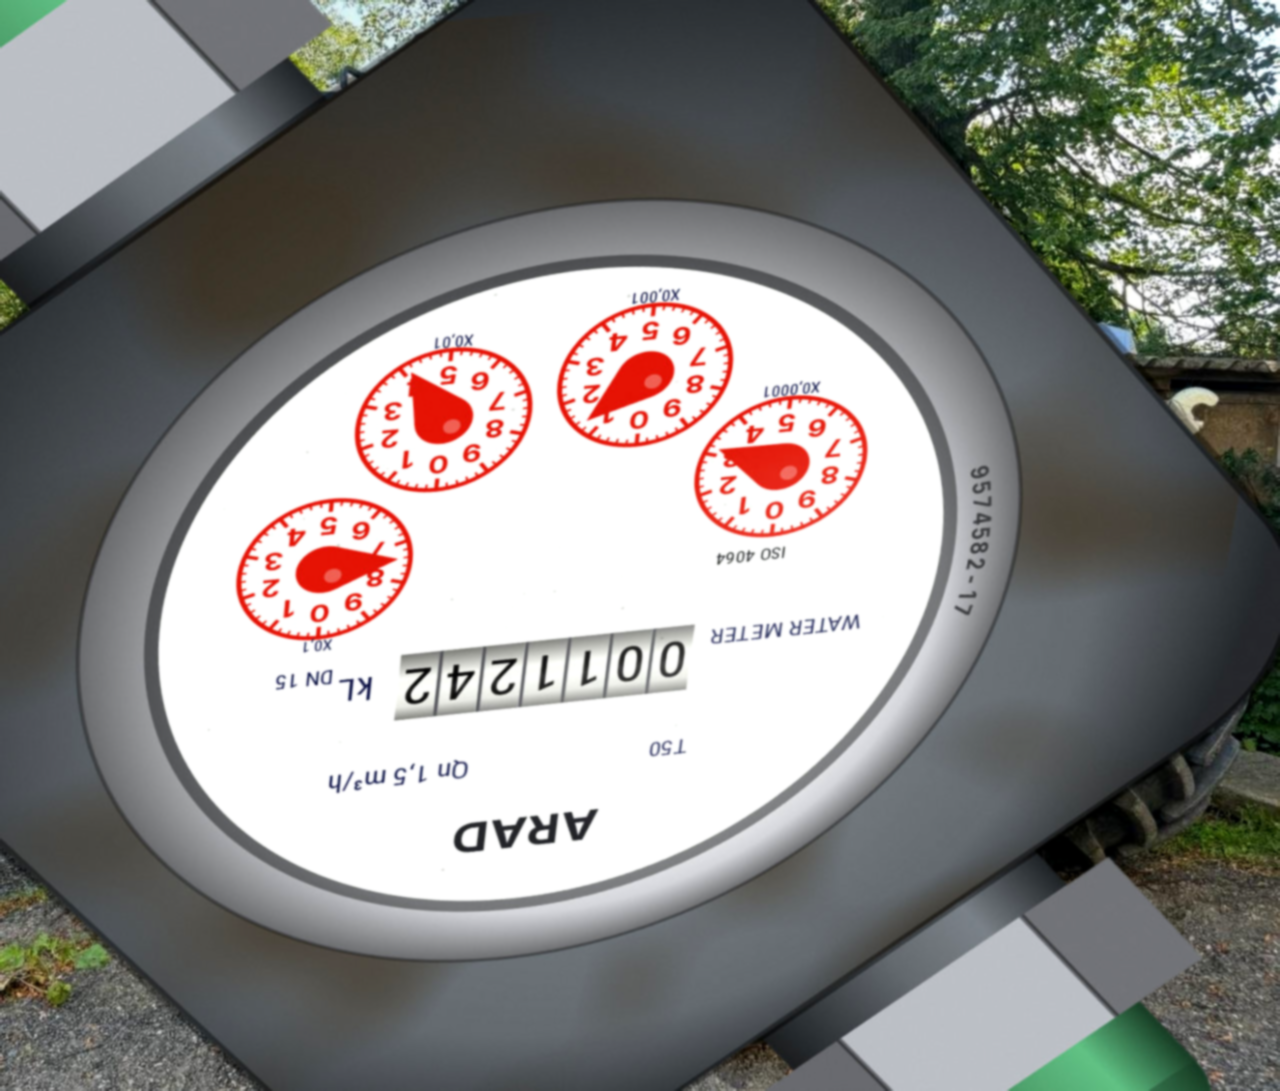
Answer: {"value": 11242.7413, "unit": "kL"}
